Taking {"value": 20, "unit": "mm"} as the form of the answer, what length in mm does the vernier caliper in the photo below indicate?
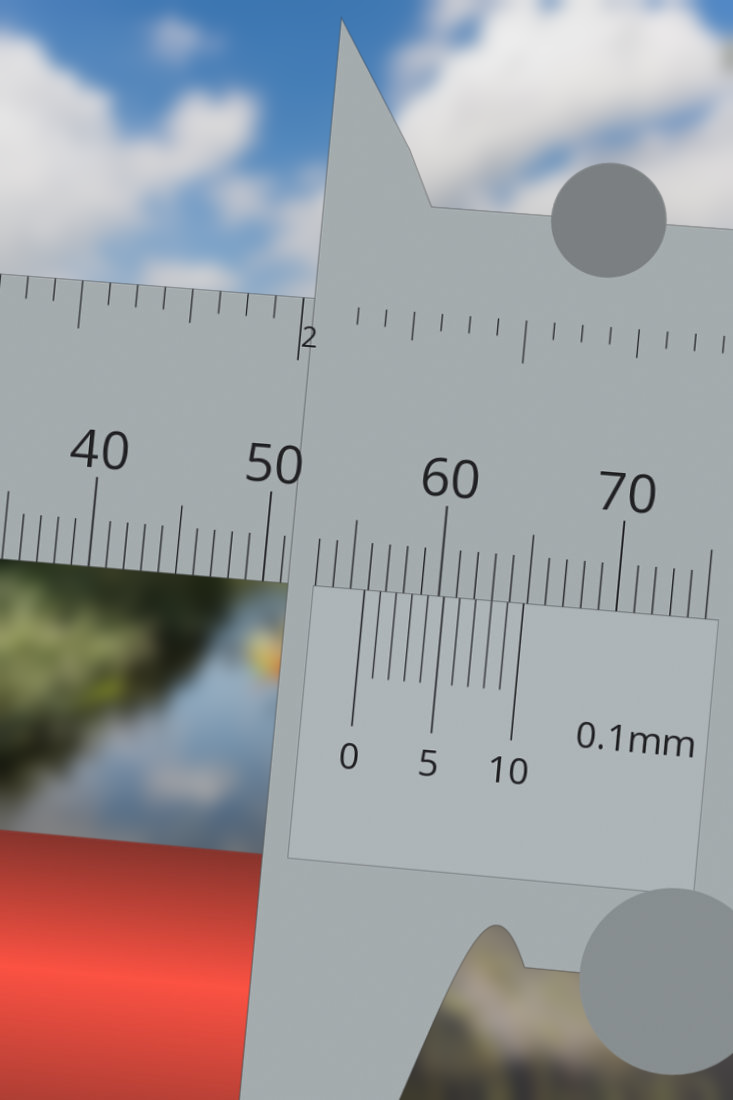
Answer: {"value": 55.8, "unit": "mm"}
